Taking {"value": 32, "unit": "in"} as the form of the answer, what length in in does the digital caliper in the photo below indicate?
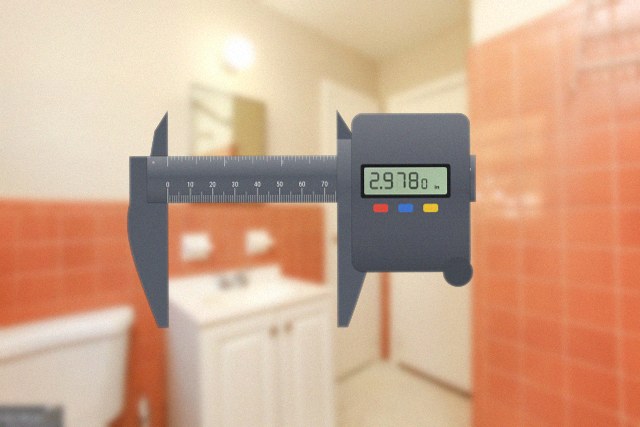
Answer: {"value": 2.9780, "unit": "in"}
